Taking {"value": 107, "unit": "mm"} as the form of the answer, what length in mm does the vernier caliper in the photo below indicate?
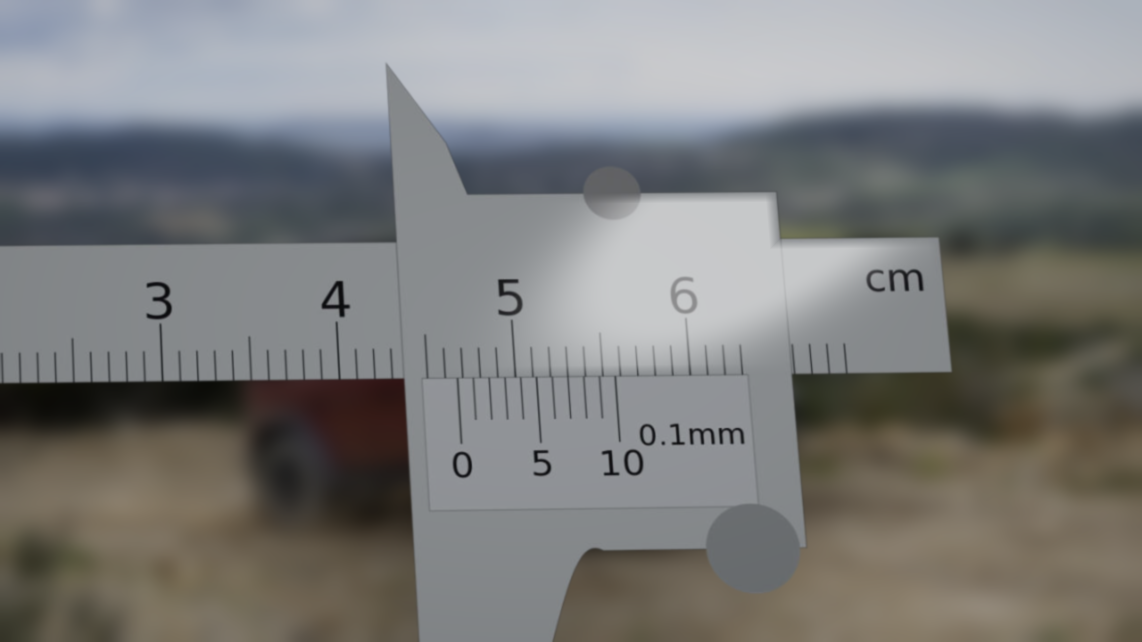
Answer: {"value": 46.7, "unit": "mm"}
